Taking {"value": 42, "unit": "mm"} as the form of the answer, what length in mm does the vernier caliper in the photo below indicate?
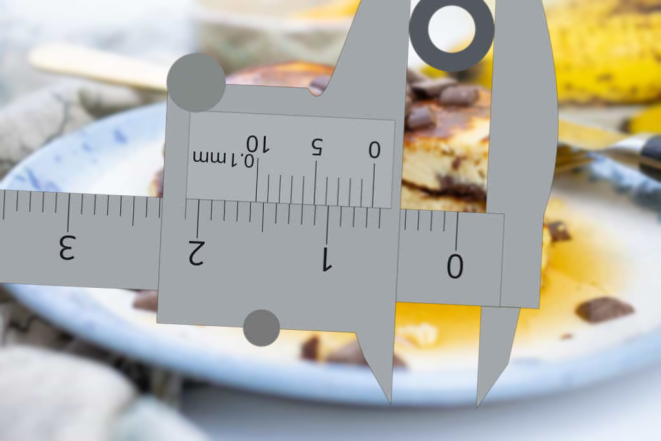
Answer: {"value": 6.6, "unit": "mm"}
